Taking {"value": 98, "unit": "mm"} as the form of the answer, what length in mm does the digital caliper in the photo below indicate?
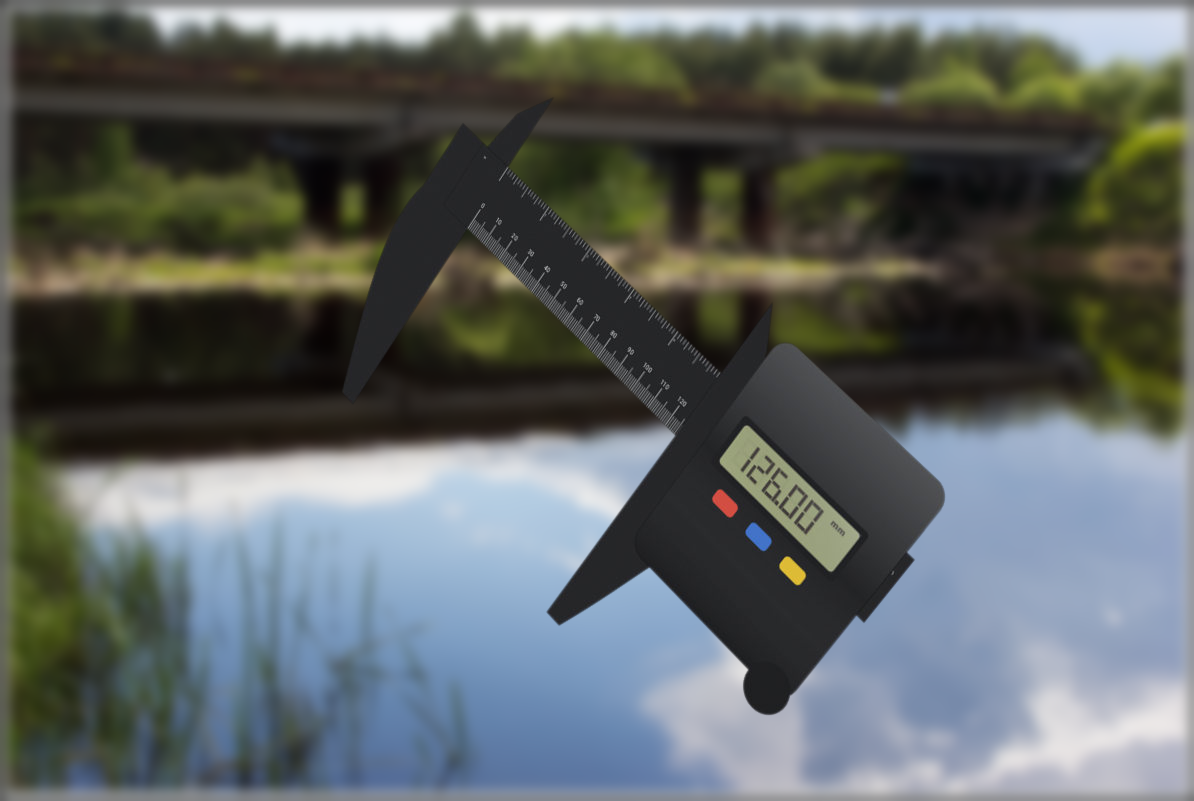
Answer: {"value": 126.00, "unit": "mm"}
